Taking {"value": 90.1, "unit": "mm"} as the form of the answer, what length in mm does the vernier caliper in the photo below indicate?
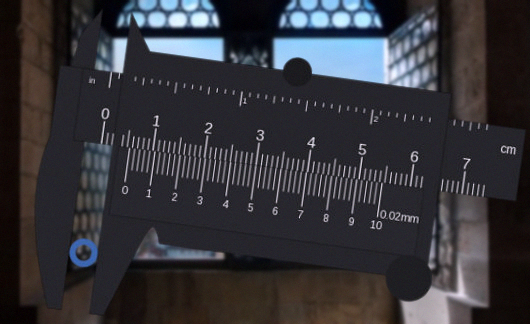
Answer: {"value": 5.5, "unit": "mm"}
